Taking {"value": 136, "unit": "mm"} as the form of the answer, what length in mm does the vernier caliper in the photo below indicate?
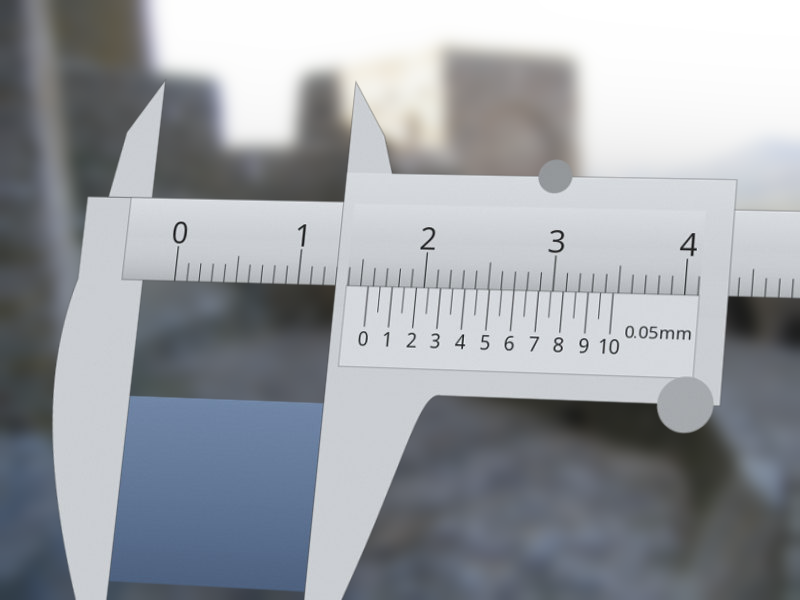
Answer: {"value": 15.6, "unit": "mm"}
